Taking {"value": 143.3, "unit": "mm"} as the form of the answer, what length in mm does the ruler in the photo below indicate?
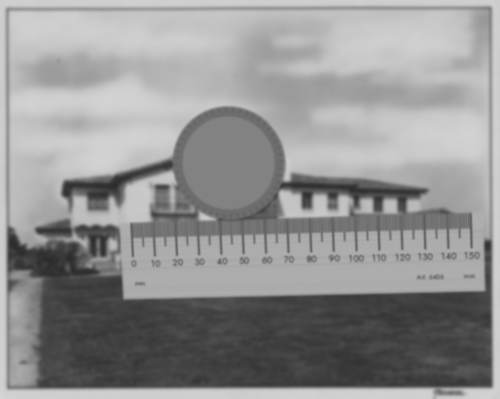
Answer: {"value": 50, "unit": "mm"}
